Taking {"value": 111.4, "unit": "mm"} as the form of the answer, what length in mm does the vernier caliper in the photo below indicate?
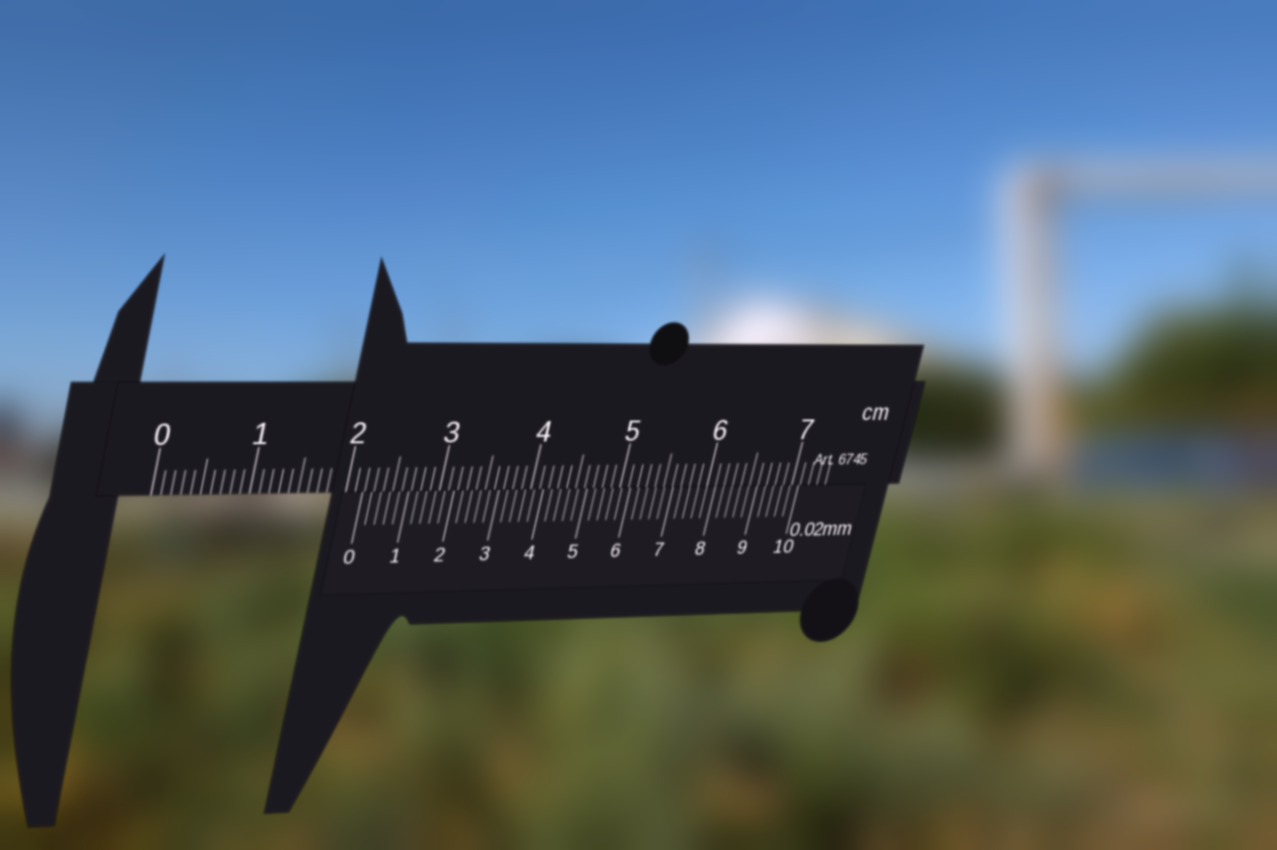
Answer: {"value": 21.8, "unit": "mm"}
